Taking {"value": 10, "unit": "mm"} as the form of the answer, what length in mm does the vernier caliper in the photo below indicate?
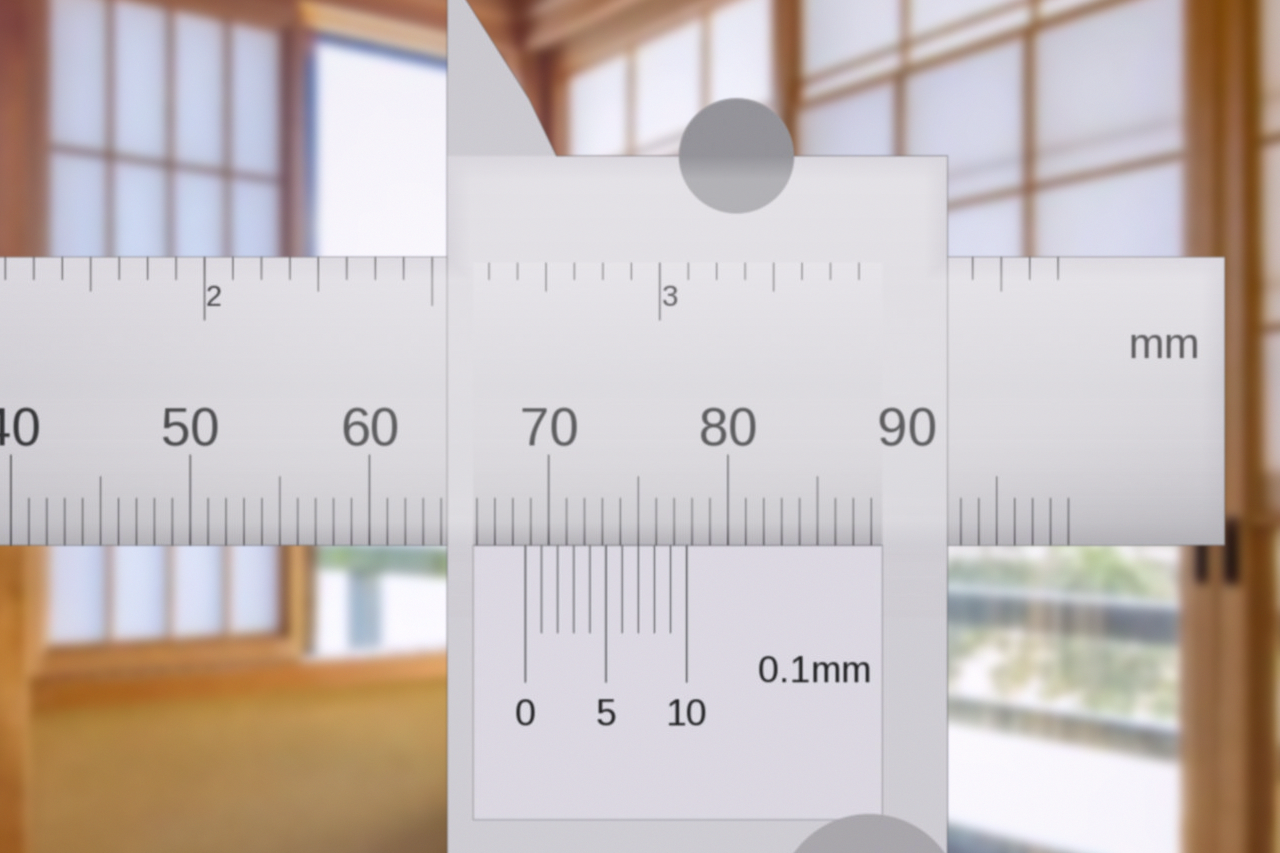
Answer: {"value": 68.7, "unit": "mm"}
